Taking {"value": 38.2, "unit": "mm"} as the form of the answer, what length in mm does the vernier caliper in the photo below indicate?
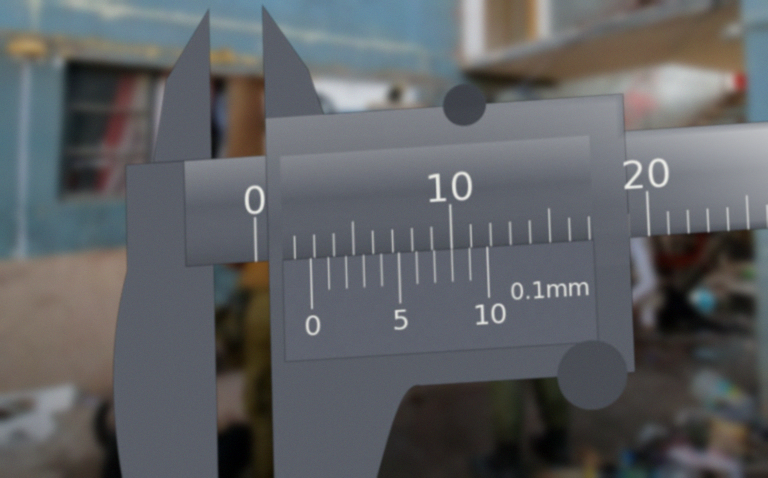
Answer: {"value": 2.8, "unit": "mm"}
